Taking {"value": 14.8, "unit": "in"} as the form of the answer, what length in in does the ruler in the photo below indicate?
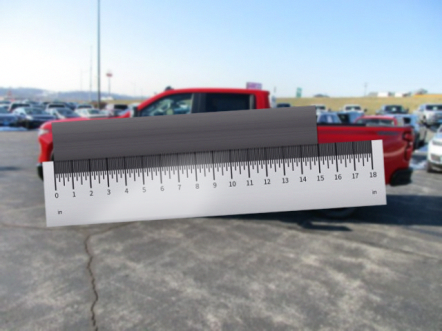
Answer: {"value": 15, "unit": "in"}
